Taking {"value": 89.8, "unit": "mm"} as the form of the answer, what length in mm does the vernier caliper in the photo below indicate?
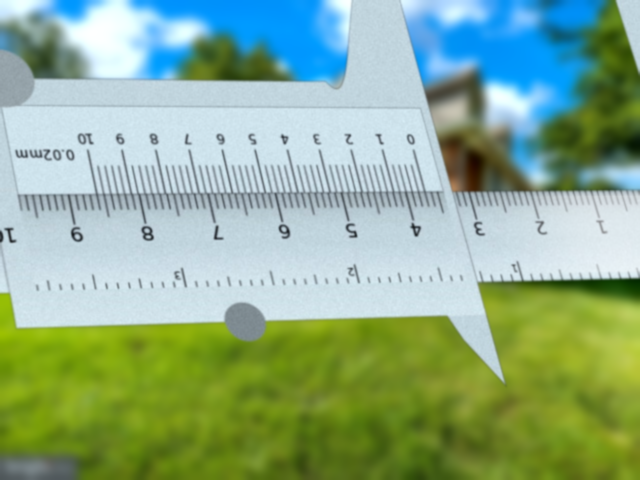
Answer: {"value": 37.0, "unit": "mm"}
